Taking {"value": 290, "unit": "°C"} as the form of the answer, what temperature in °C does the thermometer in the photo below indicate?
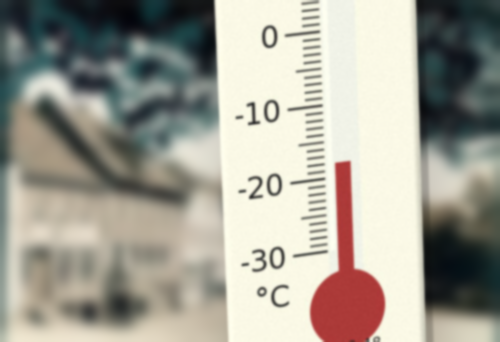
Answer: {"value": -18, "unit": "°C"}
